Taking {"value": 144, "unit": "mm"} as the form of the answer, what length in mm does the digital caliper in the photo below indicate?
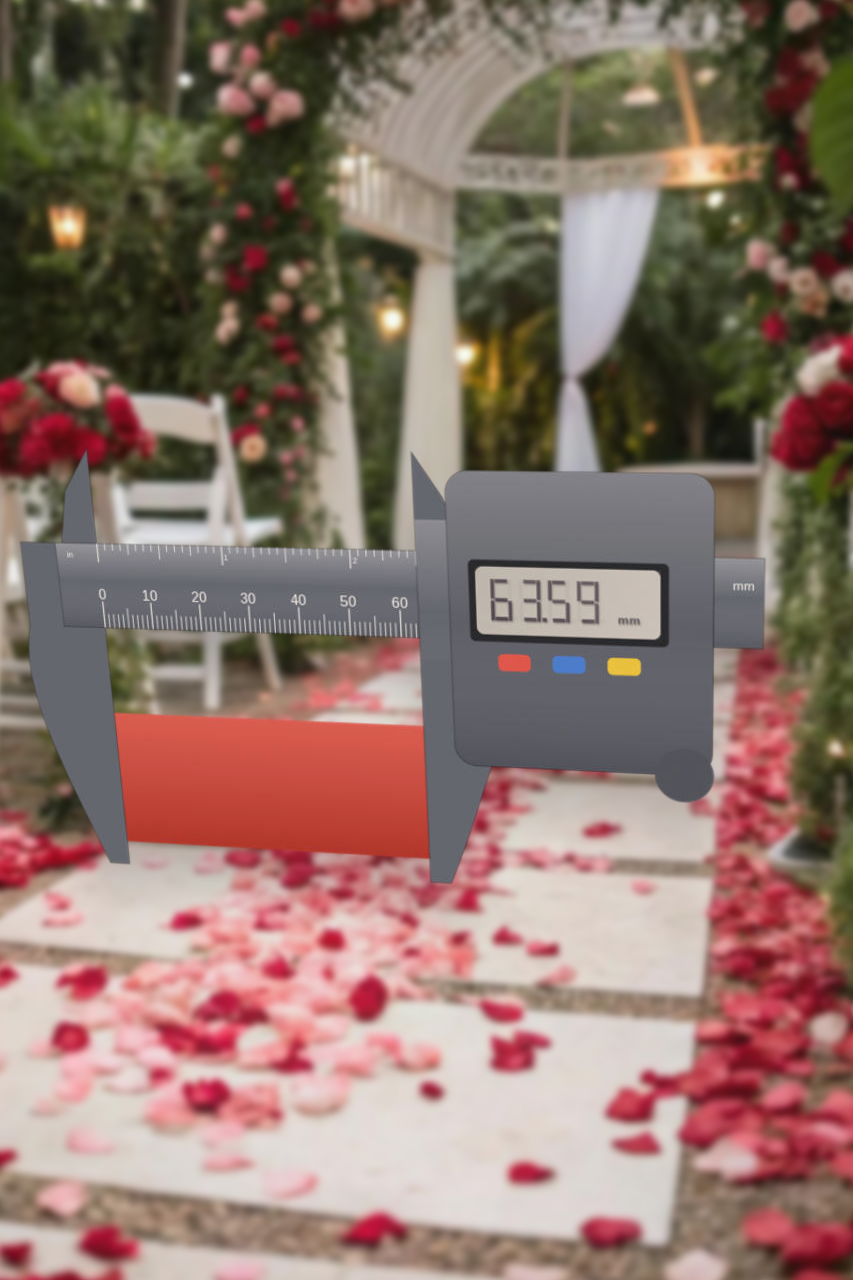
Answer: {"value": 63.59, "unit": "mm"}
